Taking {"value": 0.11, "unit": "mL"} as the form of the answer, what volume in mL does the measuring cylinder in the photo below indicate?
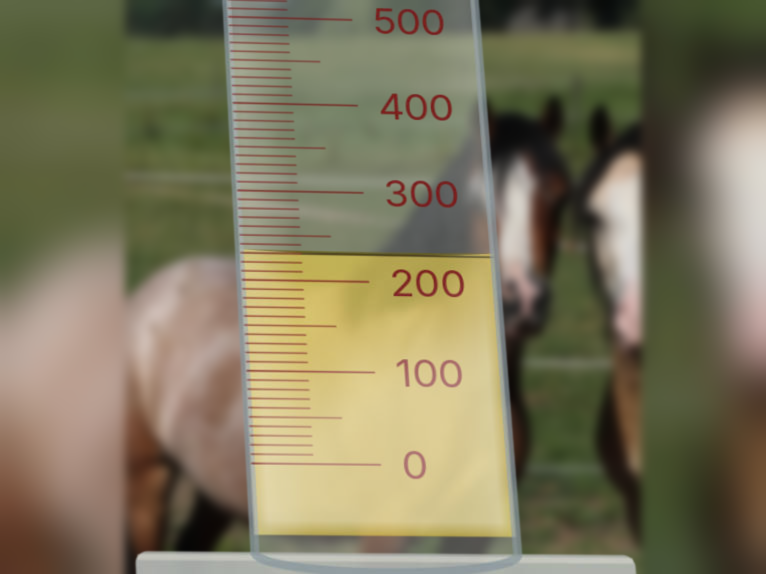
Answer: {"value": 230, "unit": "mL"}
